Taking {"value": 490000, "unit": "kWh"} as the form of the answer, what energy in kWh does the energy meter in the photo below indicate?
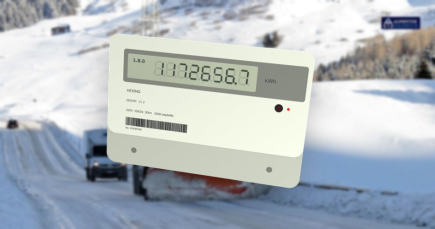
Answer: {"value": 1172656.7, "unit": "kWh"}
